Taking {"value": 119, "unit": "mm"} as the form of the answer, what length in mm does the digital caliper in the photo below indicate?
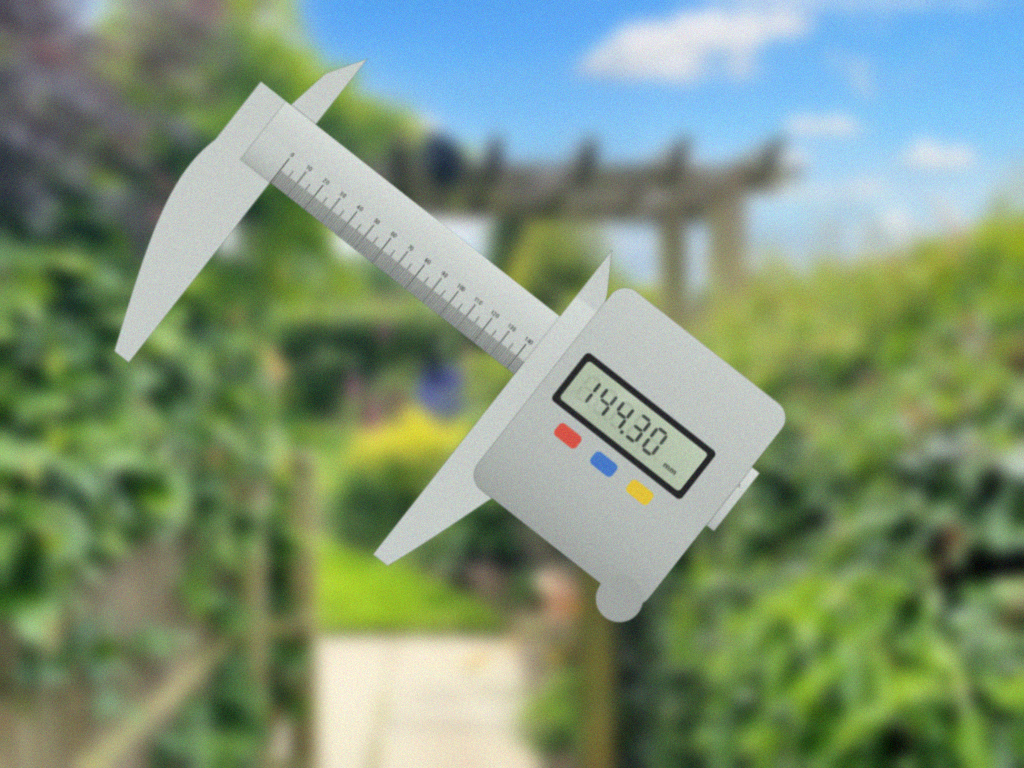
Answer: {"value": 144.30, "unit": "mm"}
